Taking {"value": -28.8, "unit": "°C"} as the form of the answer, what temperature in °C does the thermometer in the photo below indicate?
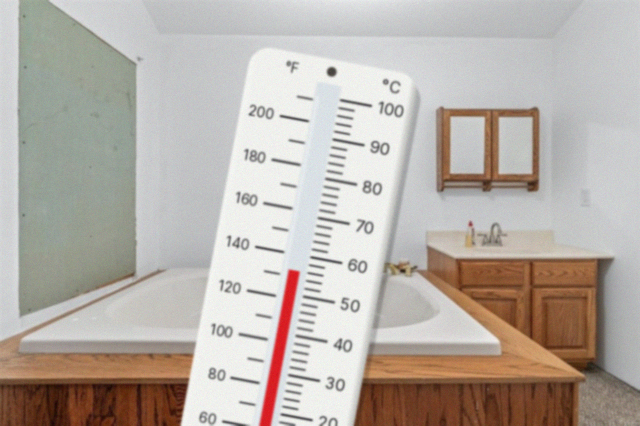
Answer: {"value": 56, "unit": "°C"}
